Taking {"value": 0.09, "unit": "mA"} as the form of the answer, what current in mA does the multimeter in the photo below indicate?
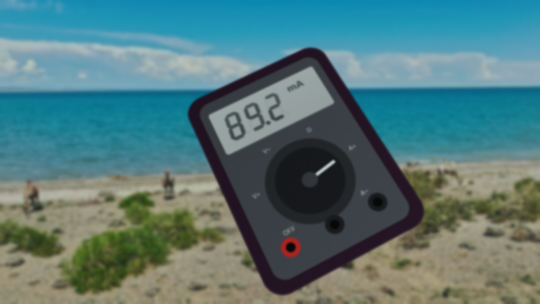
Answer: {"value": 89.2, "unit": "mA"}
